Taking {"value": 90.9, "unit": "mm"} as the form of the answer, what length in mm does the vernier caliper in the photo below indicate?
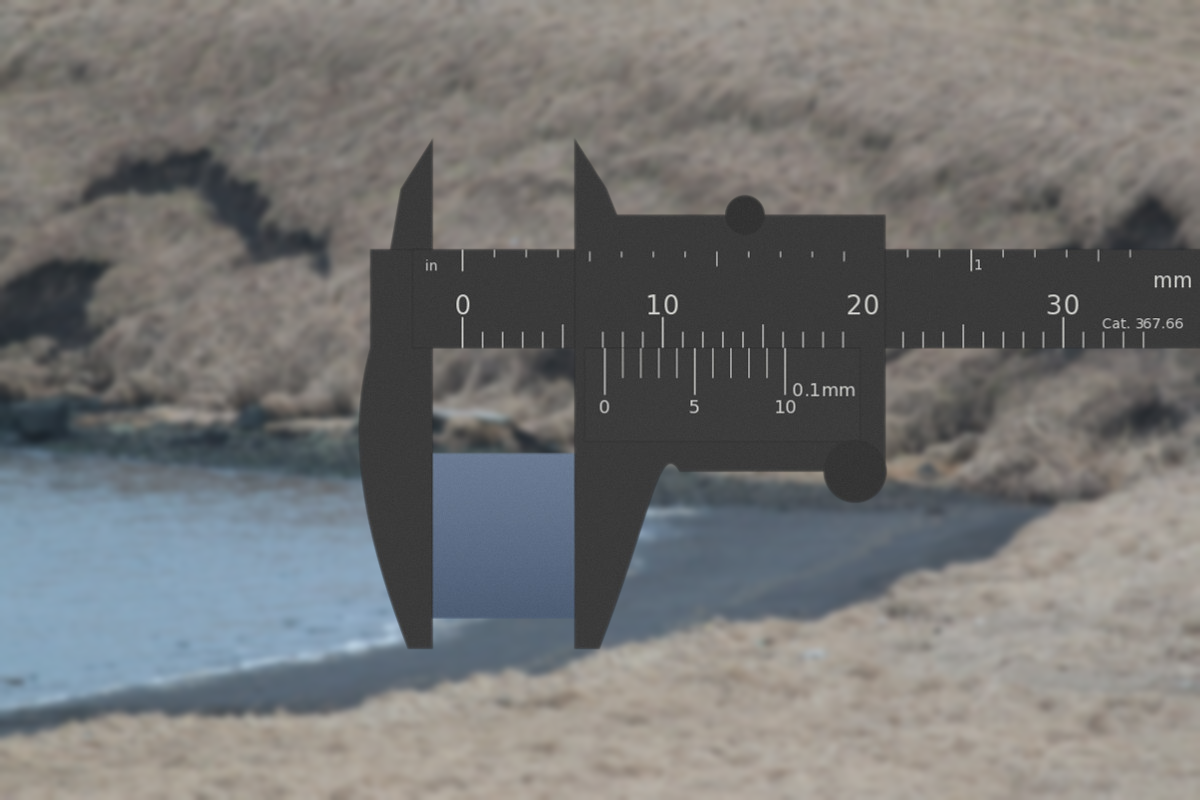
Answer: {"value": 7.1, "unit": "mm"}
